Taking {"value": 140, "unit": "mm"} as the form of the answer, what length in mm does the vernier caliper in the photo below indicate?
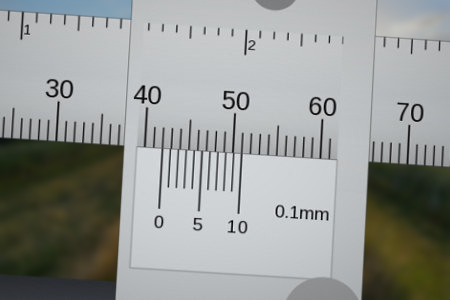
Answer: {"value": 42.0, "unit": "mm"}
